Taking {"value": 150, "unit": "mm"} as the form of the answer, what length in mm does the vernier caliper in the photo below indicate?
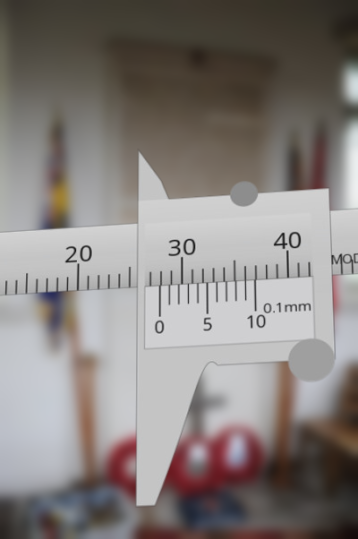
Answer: {"value": 27.9, "unit": "mm"}
